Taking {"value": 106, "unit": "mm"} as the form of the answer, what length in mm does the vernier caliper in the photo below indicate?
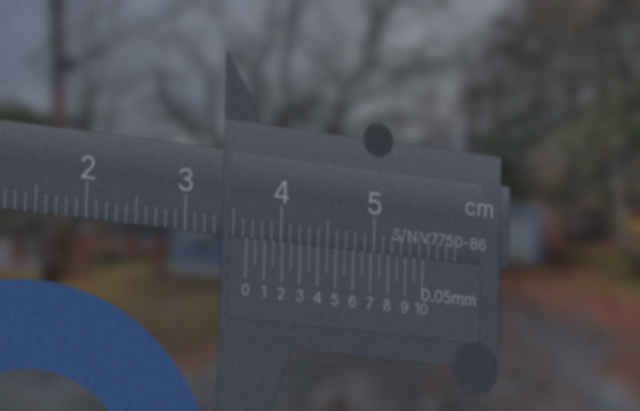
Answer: {"value": 36.4, "unit": "mm"}
